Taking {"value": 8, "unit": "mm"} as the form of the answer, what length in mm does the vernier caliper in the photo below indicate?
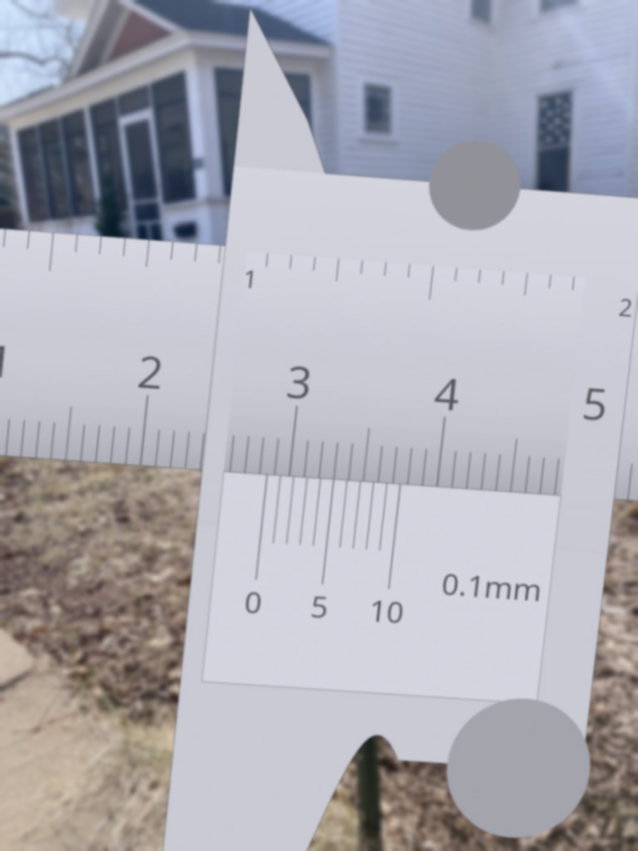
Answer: {"value": 28.5, "unit": "mm"}
